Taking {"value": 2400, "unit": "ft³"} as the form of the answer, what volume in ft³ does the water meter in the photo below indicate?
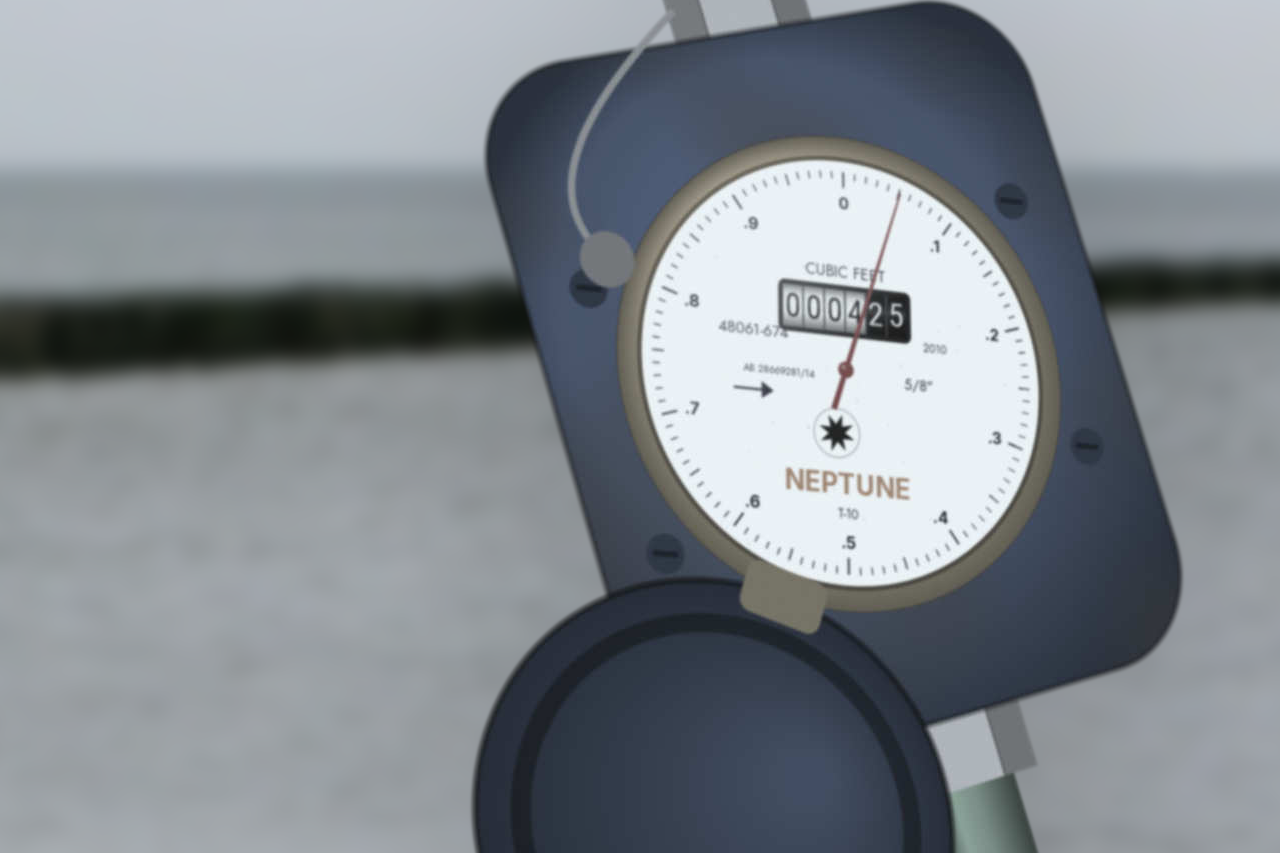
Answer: {"value": 425.05, "unit": "ft³"}
